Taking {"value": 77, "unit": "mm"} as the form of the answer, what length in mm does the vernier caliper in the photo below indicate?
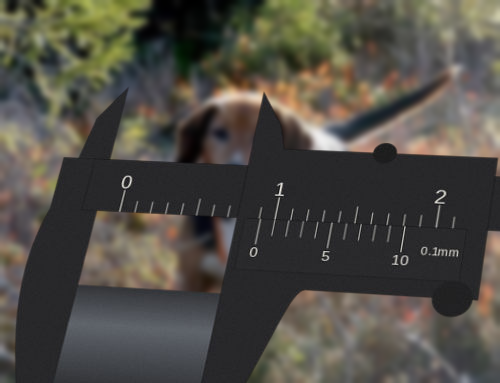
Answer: {"value": 9.1, "unit": "mm"}
